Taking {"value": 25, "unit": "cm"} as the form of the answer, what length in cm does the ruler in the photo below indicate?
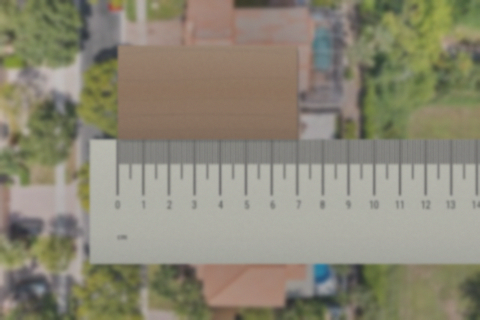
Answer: {"value": 7, "unit": "cm"}
